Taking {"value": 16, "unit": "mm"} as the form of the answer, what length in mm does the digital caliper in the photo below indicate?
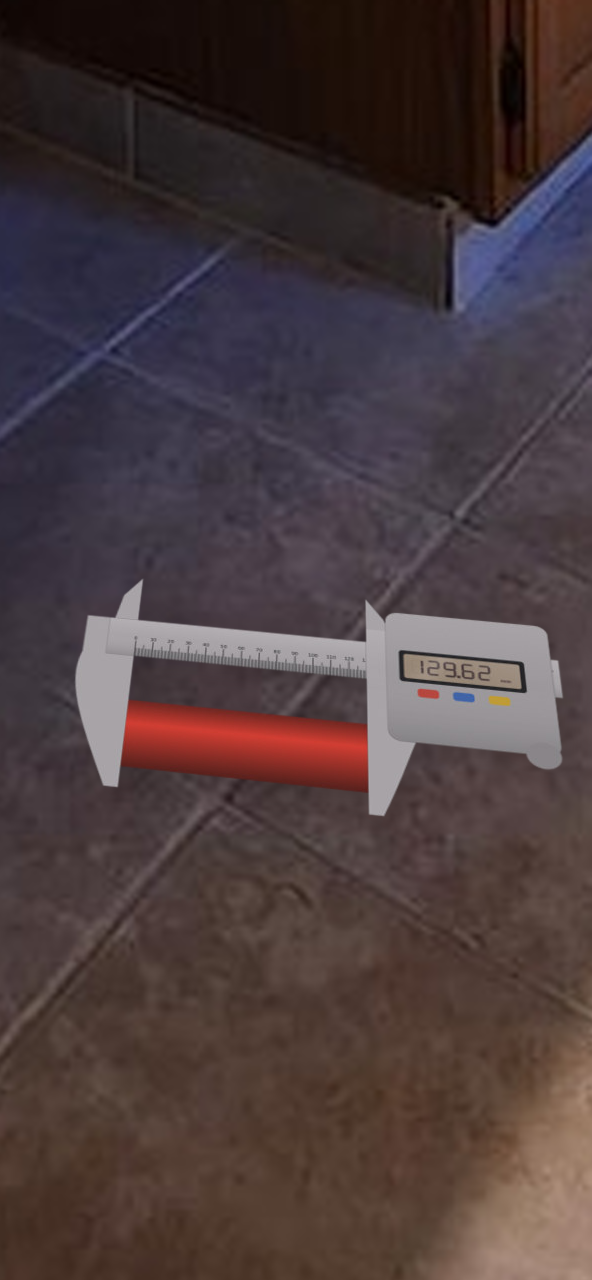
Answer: {"value": 129.62, "unit": "mm"}
